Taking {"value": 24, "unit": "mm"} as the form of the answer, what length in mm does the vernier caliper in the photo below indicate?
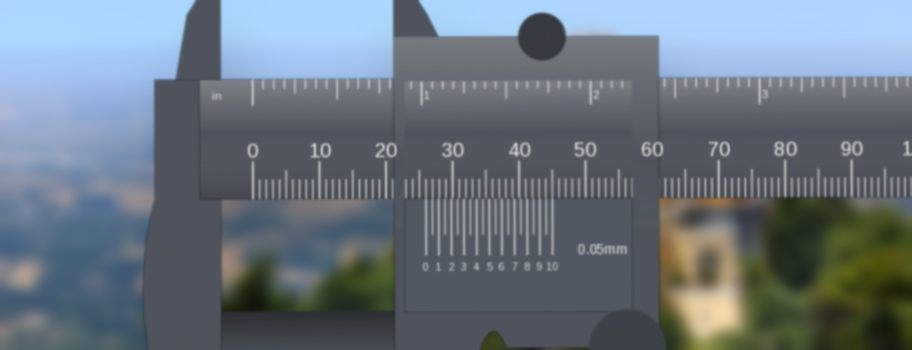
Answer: {"value": 26.0, "unit": "mm"}
